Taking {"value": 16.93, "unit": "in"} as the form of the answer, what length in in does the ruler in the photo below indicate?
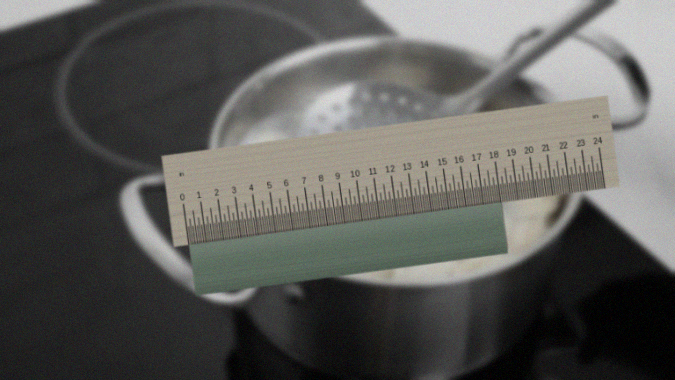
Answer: {"value": 18, "unit": "in"}
